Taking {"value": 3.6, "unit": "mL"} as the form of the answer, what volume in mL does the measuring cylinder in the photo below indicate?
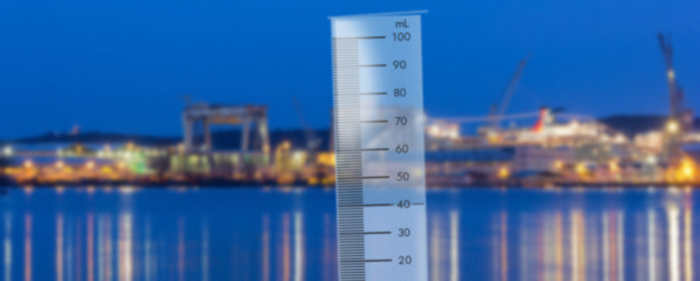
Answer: {"value": 40, "unit": "mL"}
